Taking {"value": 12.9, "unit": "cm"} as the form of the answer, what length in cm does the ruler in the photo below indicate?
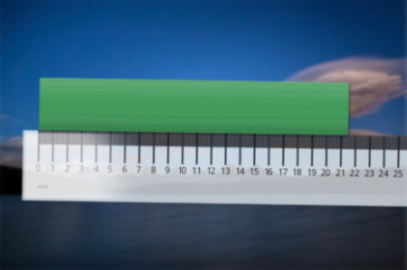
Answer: {"value": 21.5, "unit": "cm"}
